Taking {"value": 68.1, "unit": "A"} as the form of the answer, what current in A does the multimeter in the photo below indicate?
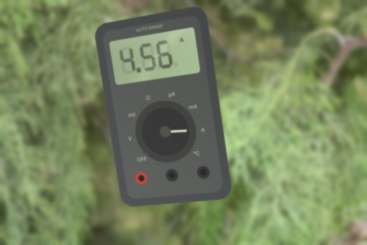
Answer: {"value": 4.56, "unit": "A"}
